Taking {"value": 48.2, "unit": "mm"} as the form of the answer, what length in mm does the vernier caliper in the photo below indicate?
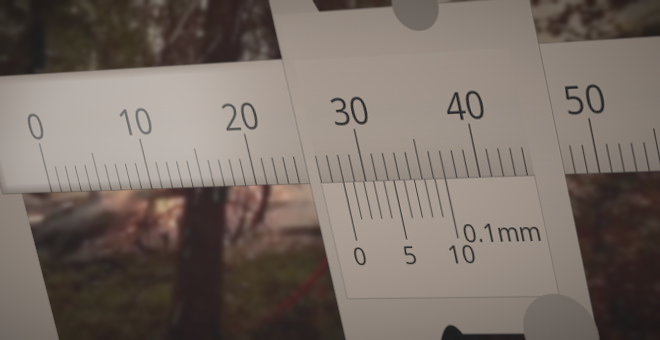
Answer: {"value": 28.0, "unit": "mm"}
